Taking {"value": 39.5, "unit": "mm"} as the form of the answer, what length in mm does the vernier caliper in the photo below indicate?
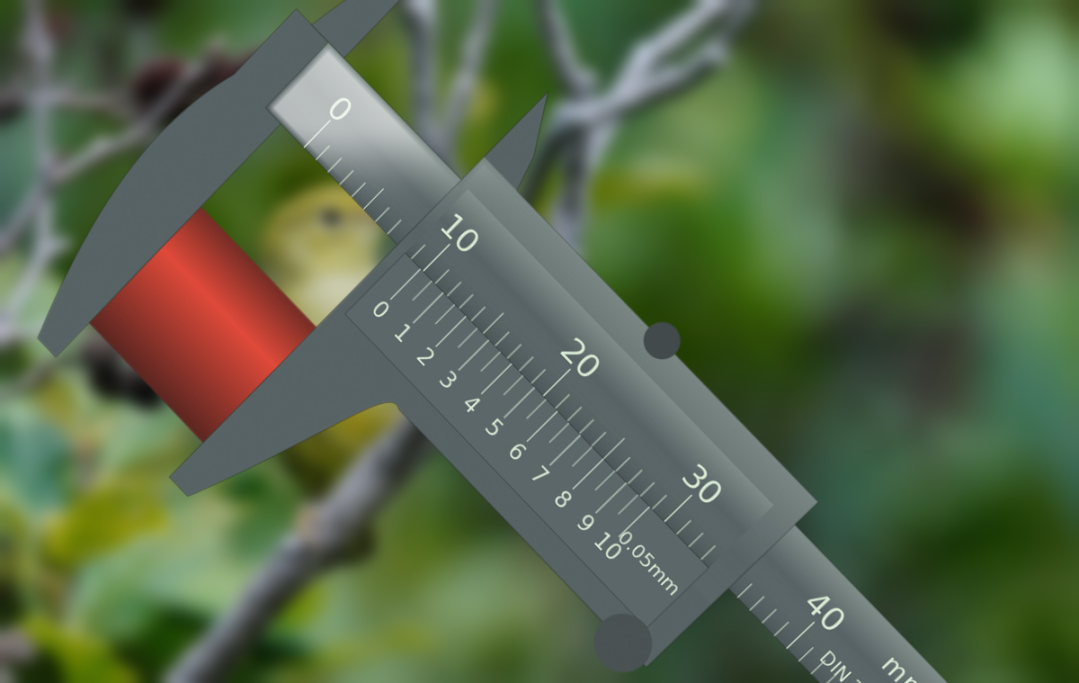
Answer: {"value": 9.8, "unit": "mm"}
